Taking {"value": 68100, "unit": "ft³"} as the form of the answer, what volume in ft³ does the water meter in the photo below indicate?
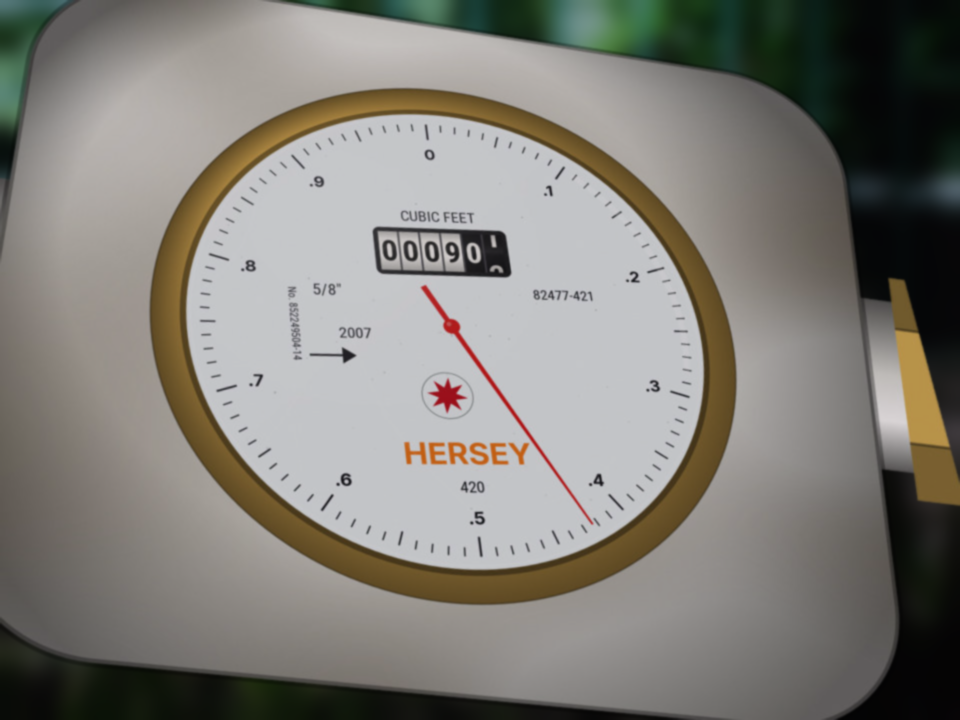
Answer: {"value": 901.42, "unit": "ft³"}
